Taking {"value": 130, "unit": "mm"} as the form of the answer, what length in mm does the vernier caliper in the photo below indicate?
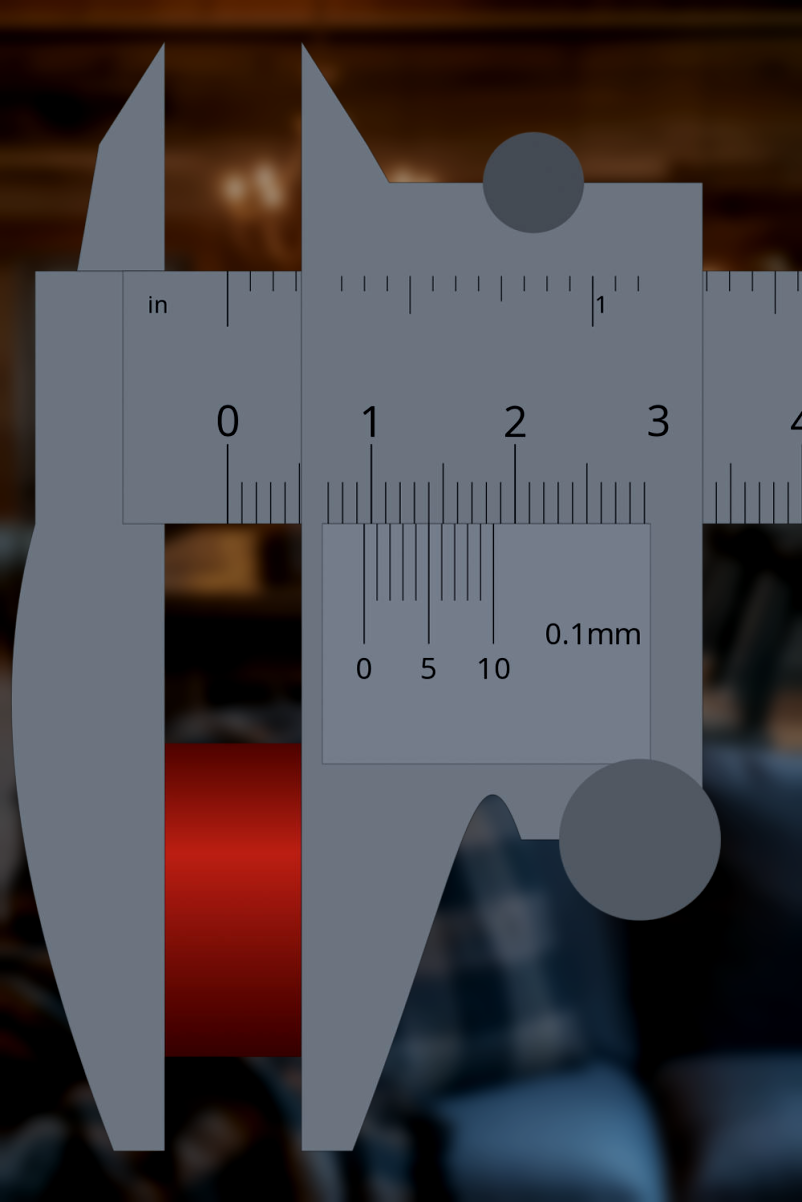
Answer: {"value": 9.5, "unit": "mm"}
